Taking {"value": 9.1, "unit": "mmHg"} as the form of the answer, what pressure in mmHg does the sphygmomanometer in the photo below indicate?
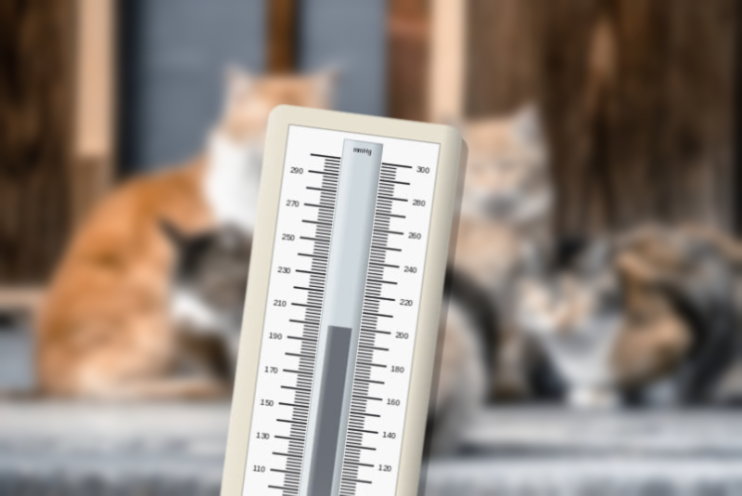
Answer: {"value": 200, "unit": "mmHg"}
